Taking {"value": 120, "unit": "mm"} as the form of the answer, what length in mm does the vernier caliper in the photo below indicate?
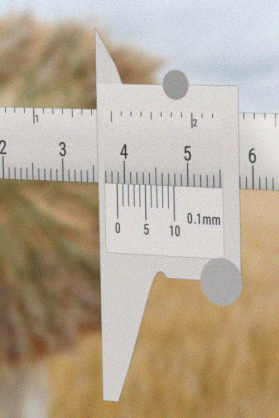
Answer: {"value": 38.8, "unit": "mm"}
